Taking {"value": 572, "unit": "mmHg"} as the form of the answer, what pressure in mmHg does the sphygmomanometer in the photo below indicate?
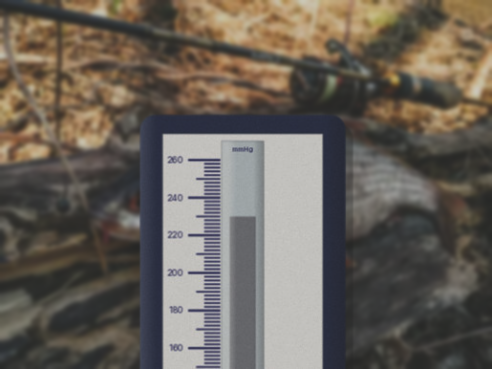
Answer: {"value": 230, "unit": "mmHg"}
